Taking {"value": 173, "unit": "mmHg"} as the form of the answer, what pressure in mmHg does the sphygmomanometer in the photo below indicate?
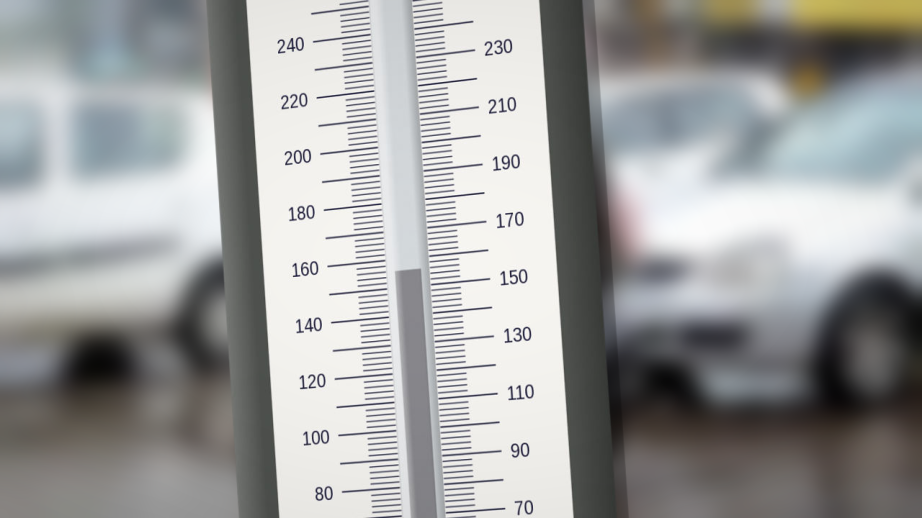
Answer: {"value": 156, "unit": "mmHg"}
